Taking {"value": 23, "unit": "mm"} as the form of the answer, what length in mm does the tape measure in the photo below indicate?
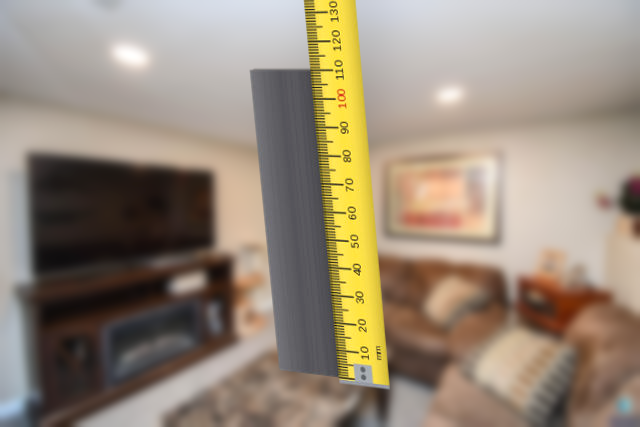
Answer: {"value": 110, "unit": "mm"}
